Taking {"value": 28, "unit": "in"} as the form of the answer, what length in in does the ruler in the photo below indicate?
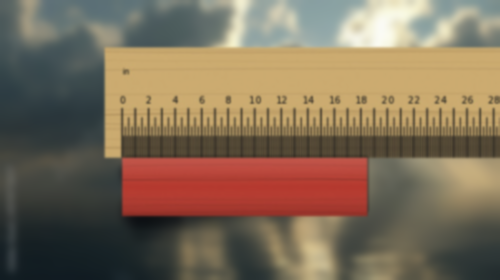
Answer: {"value": 18.5, "unit": "in"}
